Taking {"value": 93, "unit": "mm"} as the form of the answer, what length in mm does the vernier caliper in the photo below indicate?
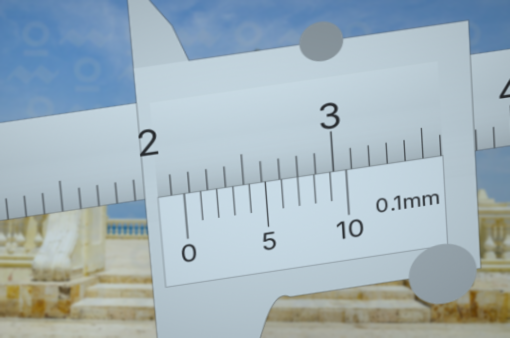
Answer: {"value": 21.7, "unit": "mm"}
